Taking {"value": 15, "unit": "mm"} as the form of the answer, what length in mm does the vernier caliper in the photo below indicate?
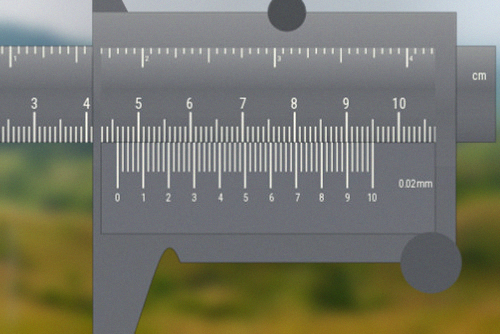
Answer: {"value": 46.0, "unit": "mm"}
